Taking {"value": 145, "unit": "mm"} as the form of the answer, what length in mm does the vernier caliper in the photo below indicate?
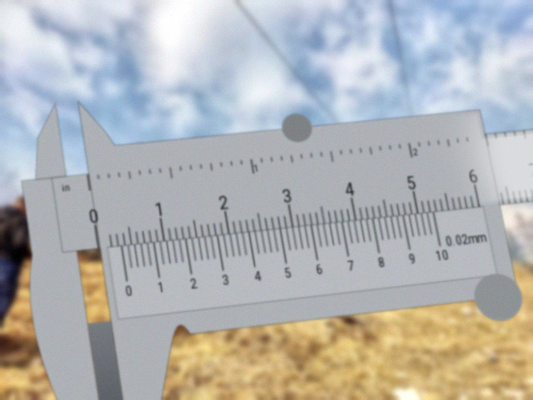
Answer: {"value": 3.5, "unit": "mm"}
